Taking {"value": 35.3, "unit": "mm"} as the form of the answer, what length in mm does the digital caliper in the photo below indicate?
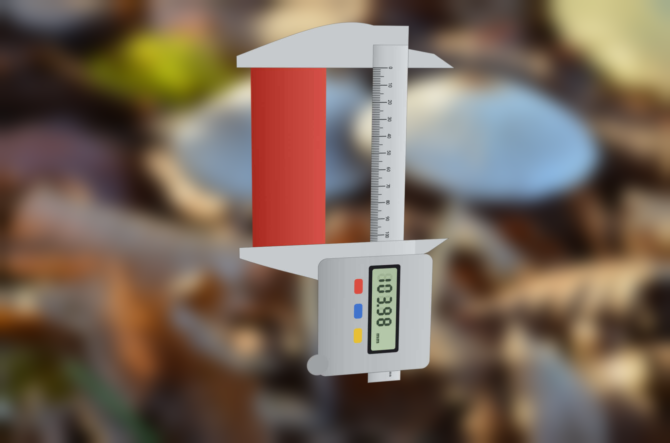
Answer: {"value": 103.98, "unit": "mm"}
